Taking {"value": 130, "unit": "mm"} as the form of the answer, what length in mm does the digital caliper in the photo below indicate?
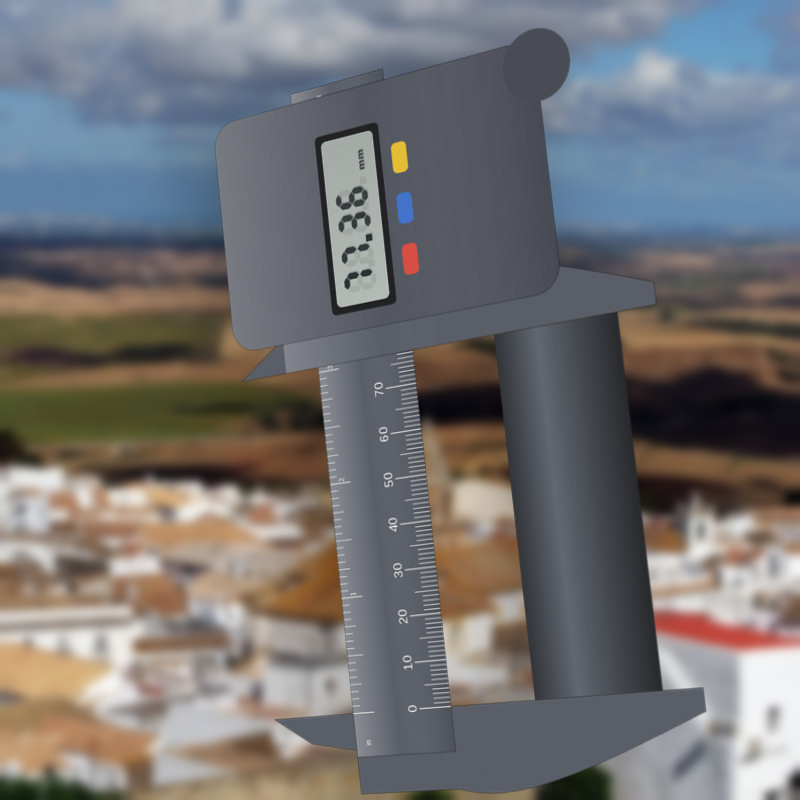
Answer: {"value": 77.36, "unit": "mm"}
